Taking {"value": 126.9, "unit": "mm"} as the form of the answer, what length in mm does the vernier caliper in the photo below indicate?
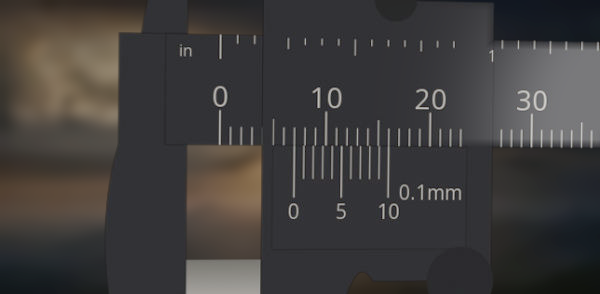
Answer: {"value": 7.0, "unit": "mm"}
